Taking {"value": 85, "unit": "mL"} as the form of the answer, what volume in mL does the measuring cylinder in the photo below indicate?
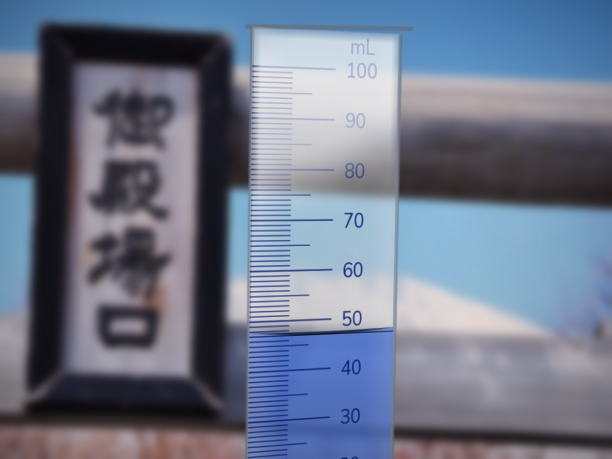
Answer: {"value": 47, "unit": "mL"}
